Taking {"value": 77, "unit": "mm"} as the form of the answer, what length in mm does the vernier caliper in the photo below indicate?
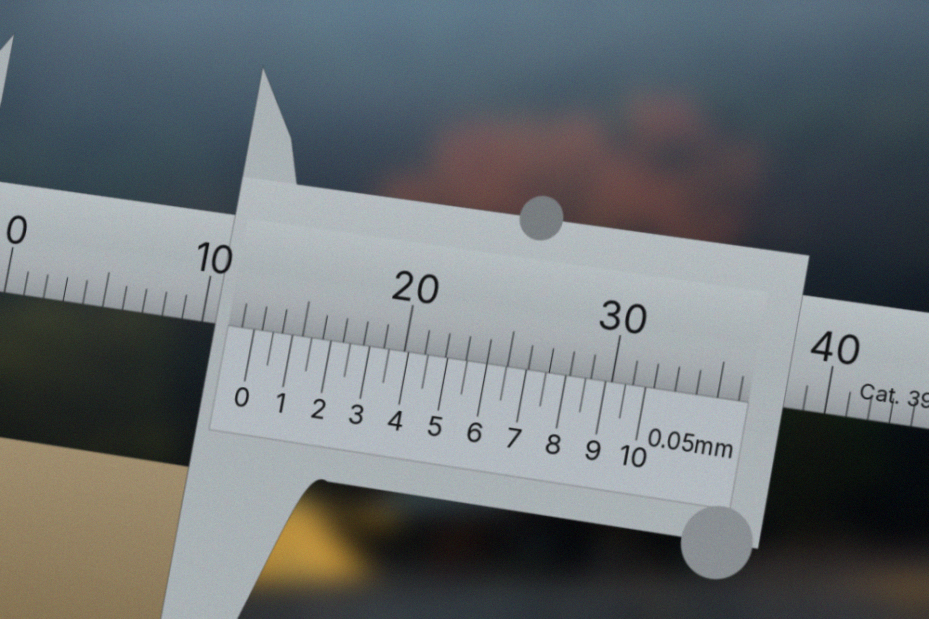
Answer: {"value": 12.6, "unit": "mm"}
